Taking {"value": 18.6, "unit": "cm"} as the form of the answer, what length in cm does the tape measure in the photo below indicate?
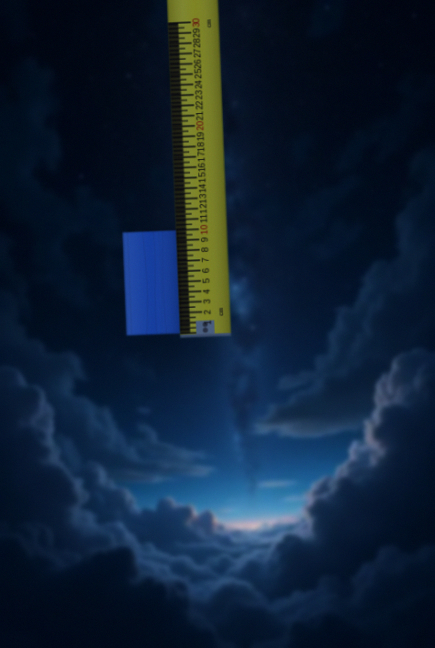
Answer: {"value": 10, "unit": "cm"}
